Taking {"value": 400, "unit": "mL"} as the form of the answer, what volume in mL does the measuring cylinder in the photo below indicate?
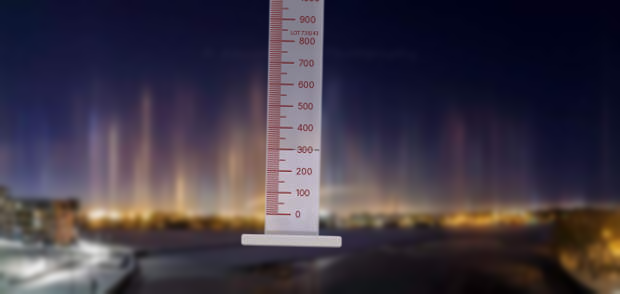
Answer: {"value": 300, "unit": "mL"}
